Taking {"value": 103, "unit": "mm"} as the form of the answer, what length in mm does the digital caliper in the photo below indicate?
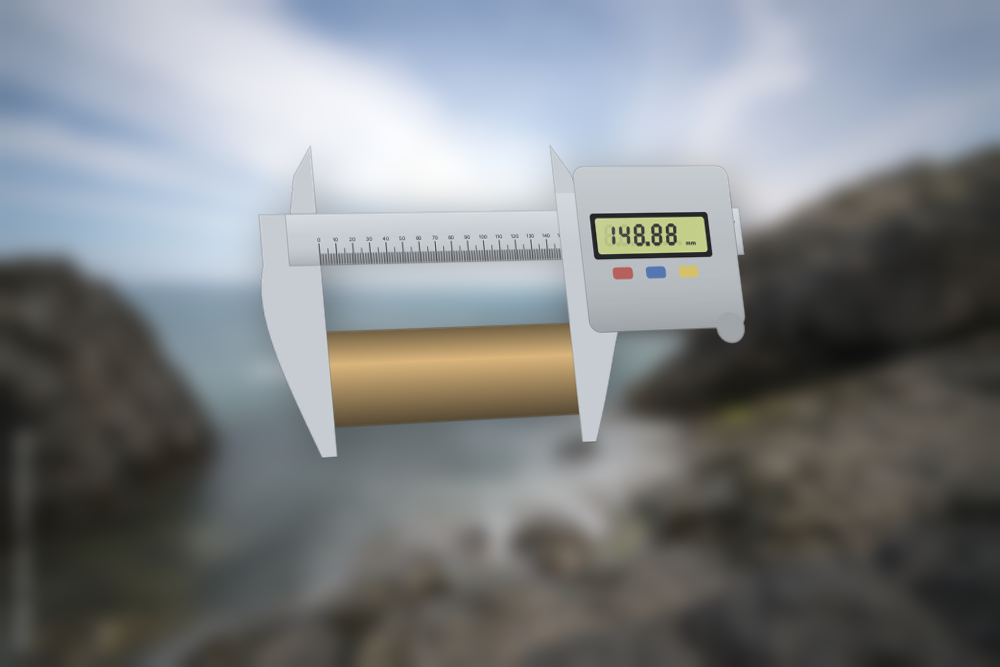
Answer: {"value": 148.88, "unit": "mm"}
